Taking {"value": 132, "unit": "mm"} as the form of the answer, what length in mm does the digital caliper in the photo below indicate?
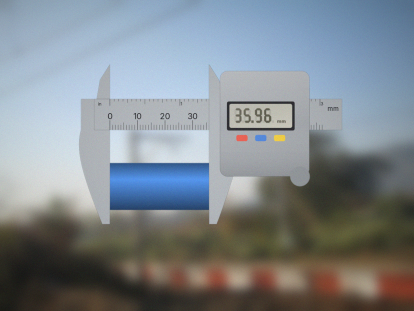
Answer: {"value": 35.96, "unit": "mm"}
